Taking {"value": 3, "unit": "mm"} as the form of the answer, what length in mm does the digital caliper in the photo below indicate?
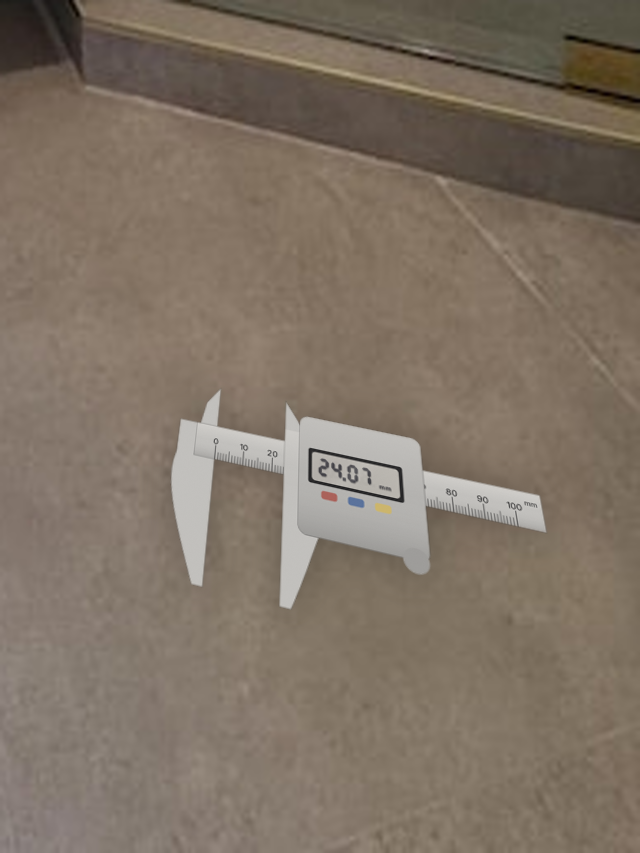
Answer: {"value": 24.07, "unit": "mm"}
